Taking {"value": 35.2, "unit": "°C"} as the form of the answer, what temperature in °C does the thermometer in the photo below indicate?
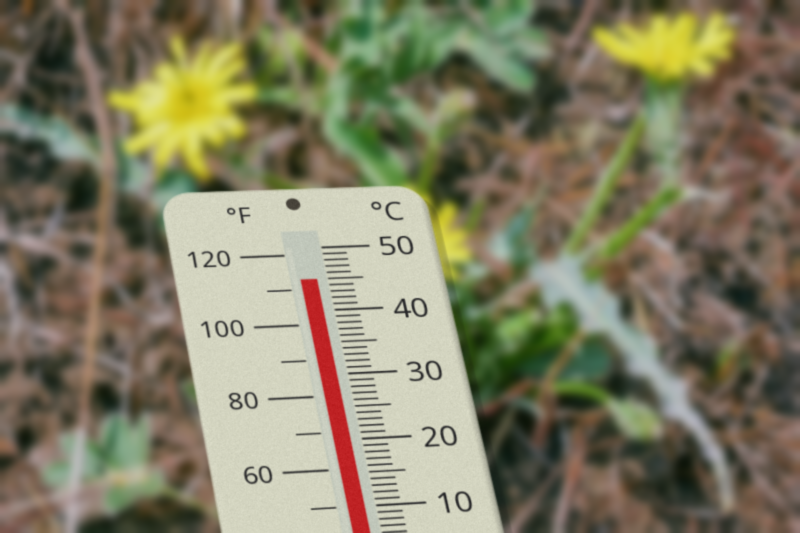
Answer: {"value": 45, "unit": "°C"}
